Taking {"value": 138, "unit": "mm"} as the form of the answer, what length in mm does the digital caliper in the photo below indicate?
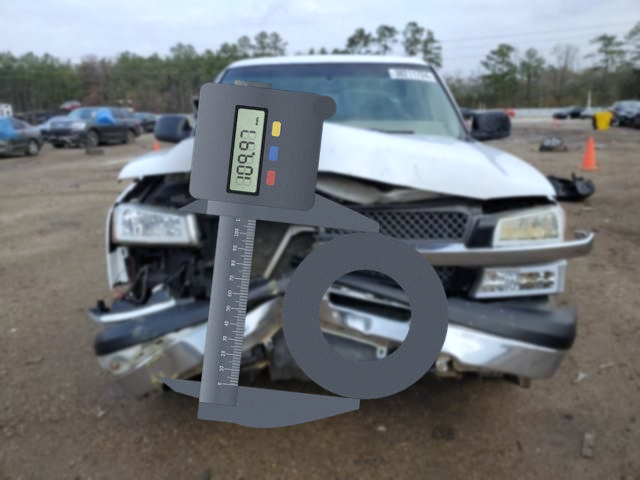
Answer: {"value": 109.97, "unit": "mm"}
